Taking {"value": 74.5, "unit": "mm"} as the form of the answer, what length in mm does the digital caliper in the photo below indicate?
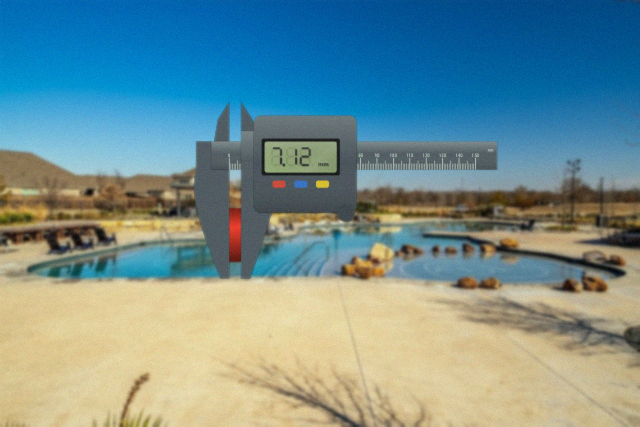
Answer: {"value": 7.12, "unit": "mm"}
